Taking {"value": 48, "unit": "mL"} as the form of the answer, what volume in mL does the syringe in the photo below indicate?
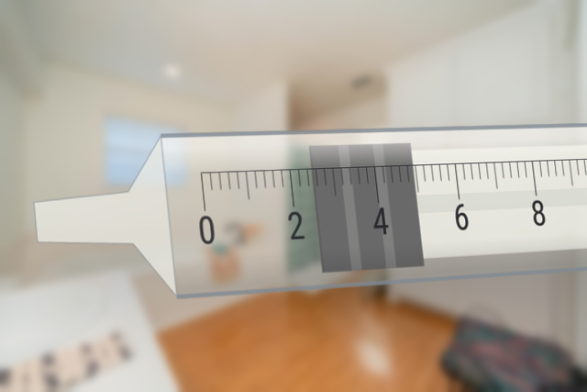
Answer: {"value": 2.5, "unit": "mL"}
